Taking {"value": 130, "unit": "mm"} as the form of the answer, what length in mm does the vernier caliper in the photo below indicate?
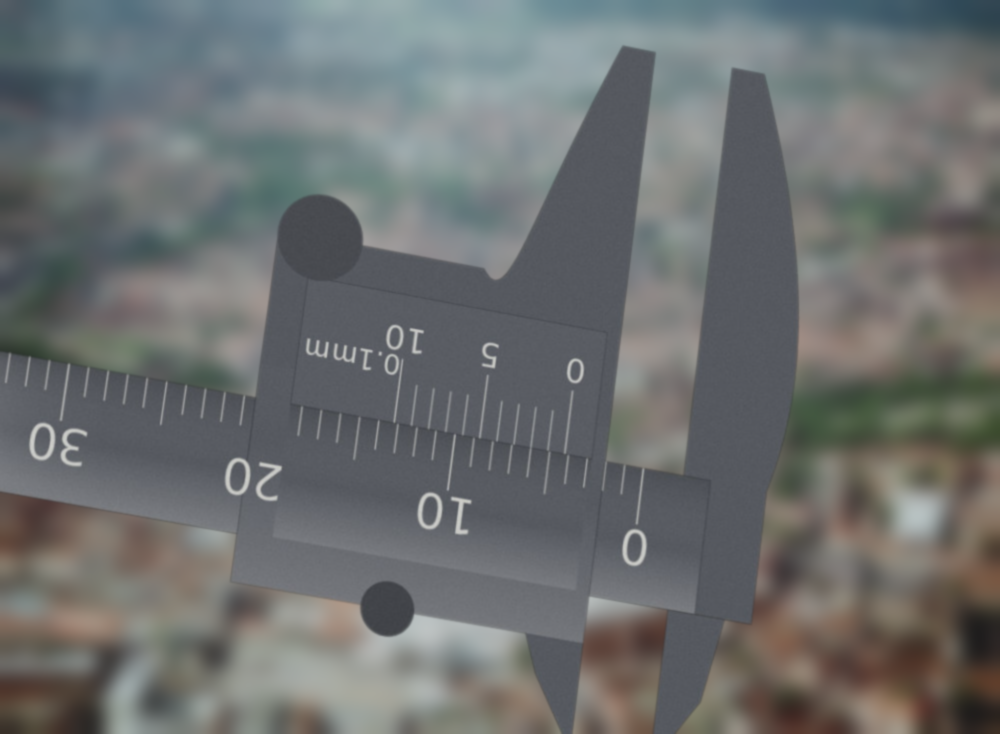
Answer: {"value": 4.2, "unit": "mm"}
